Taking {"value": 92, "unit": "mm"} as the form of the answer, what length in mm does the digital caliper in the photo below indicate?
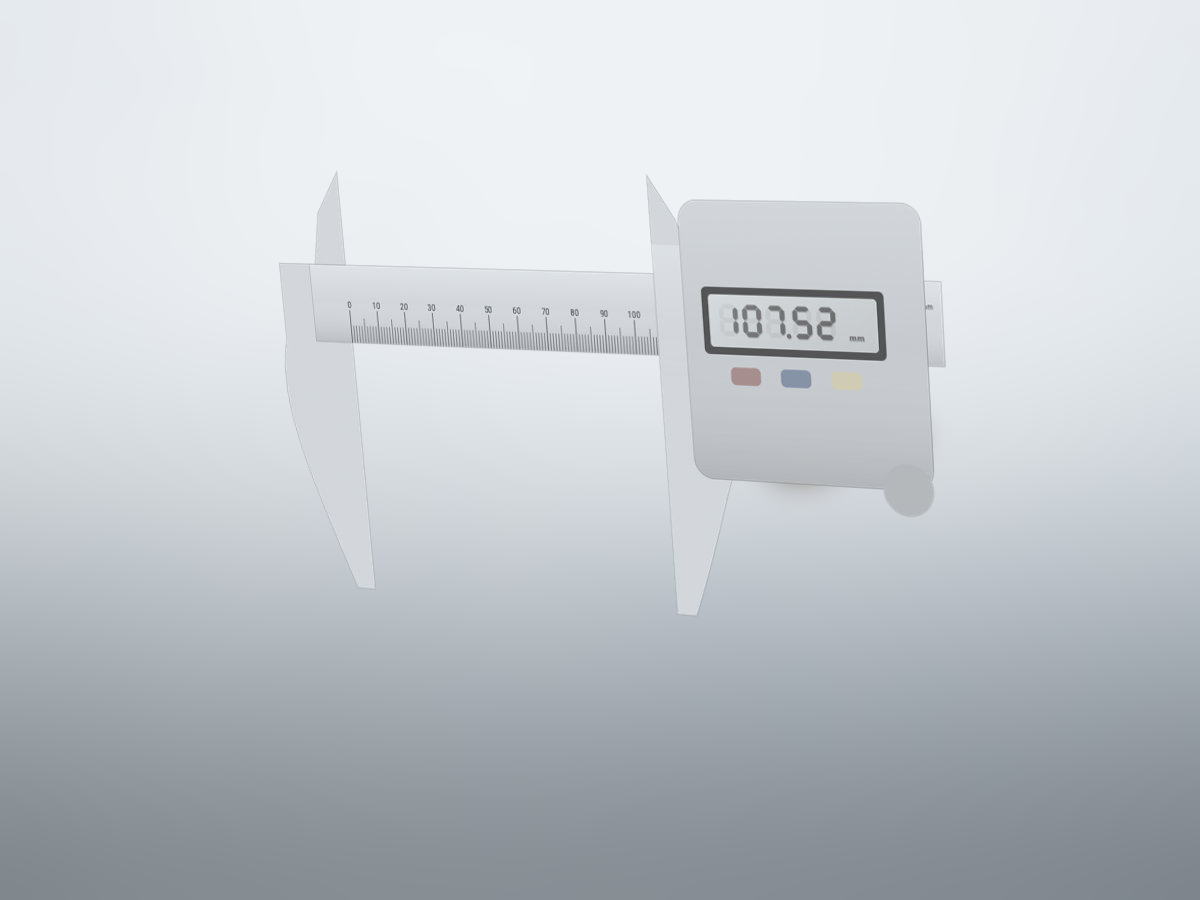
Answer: {"value": 107.52, "unit": "mm"}
